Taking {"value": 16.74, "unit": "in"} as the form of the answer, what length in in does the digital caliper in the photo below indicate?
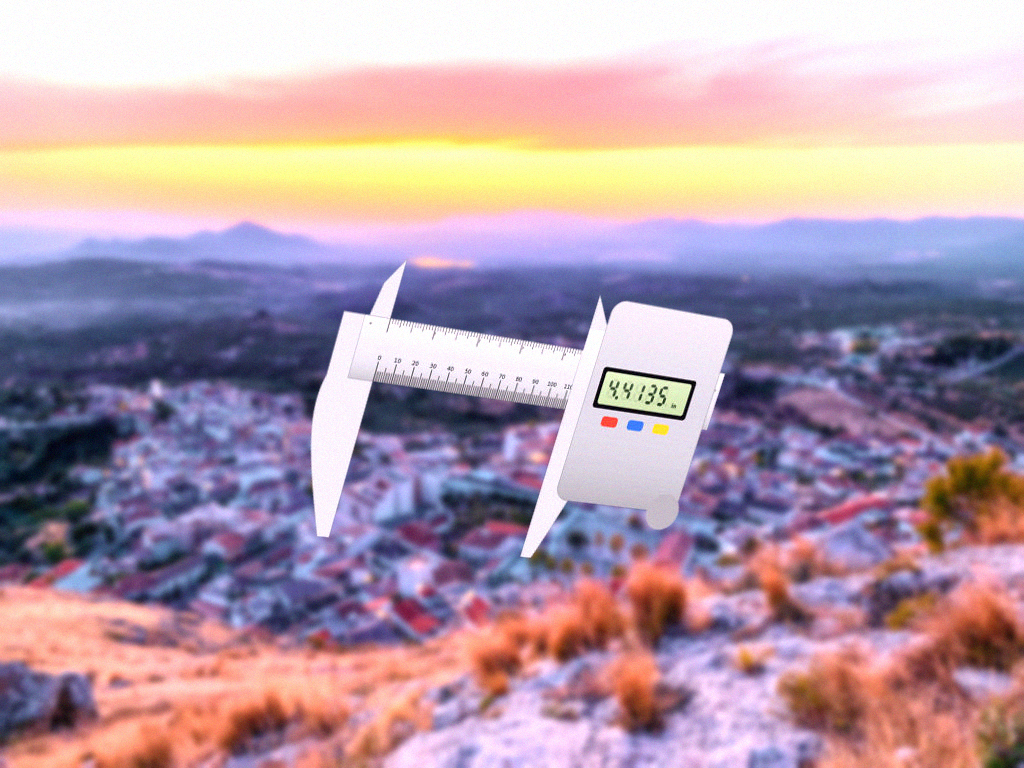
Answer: {"value": 4.4135, "unit": "in"}
